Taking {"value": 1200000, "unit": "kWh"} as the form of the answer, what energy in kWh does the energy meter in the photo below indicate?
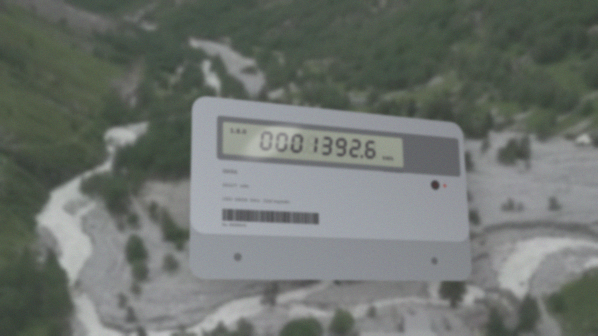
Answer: {"value": 1392.6, "unit": "kWh"}
